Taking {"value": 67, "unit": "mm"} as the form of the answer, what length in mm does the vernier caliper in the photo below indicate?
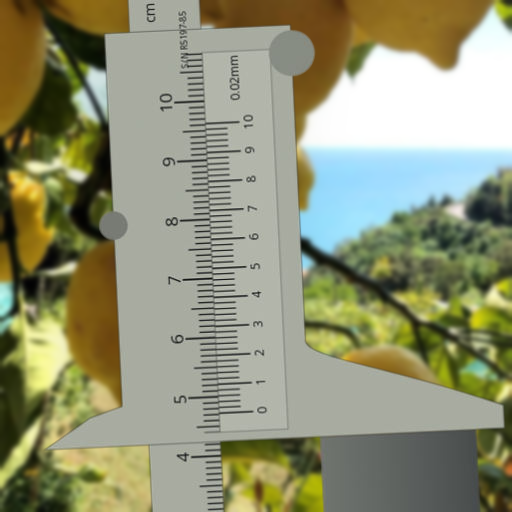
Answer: {"value": 47.2, "unit": "mm"}
